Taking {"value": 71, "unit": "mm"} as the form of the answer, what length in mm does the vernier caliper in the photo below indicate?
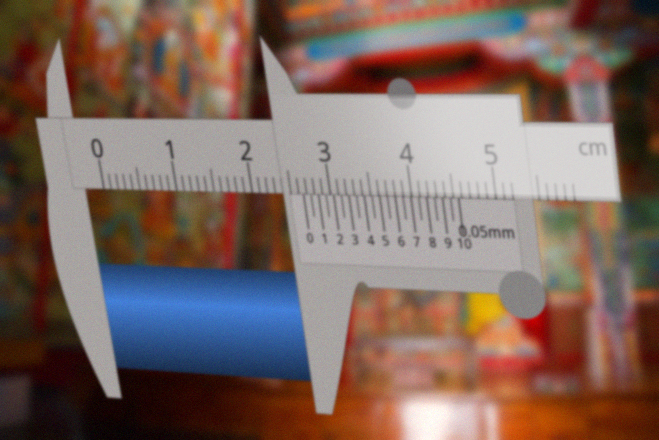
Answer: {"value": 26.6, "unit": "mm"}
